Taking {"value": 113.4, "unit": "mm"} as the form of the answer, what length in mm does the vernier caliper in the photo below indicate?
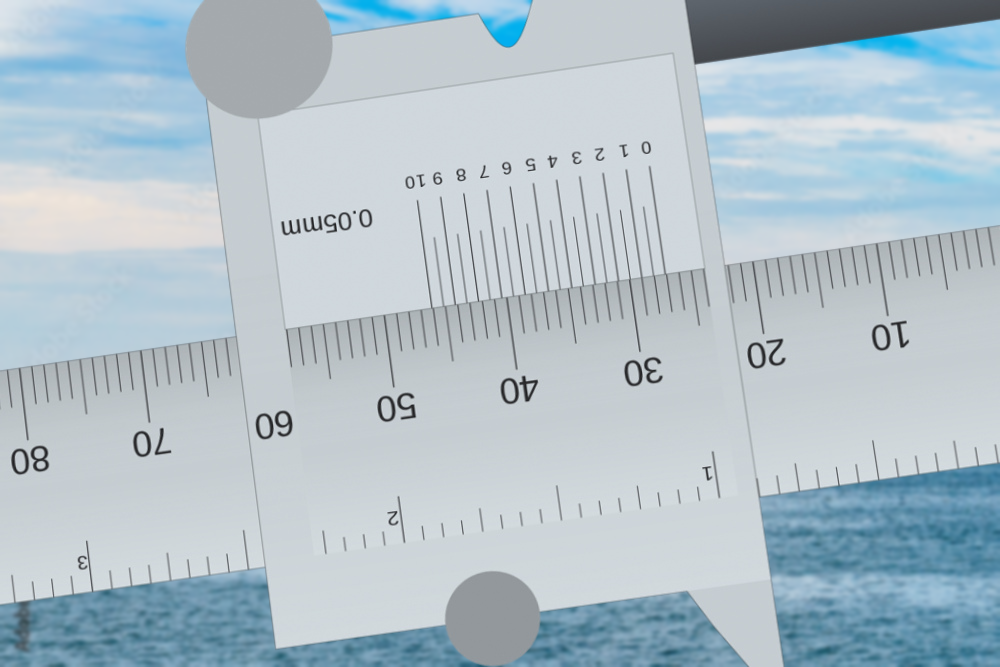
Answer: {"value": 27.1, "unit": "mm"}
